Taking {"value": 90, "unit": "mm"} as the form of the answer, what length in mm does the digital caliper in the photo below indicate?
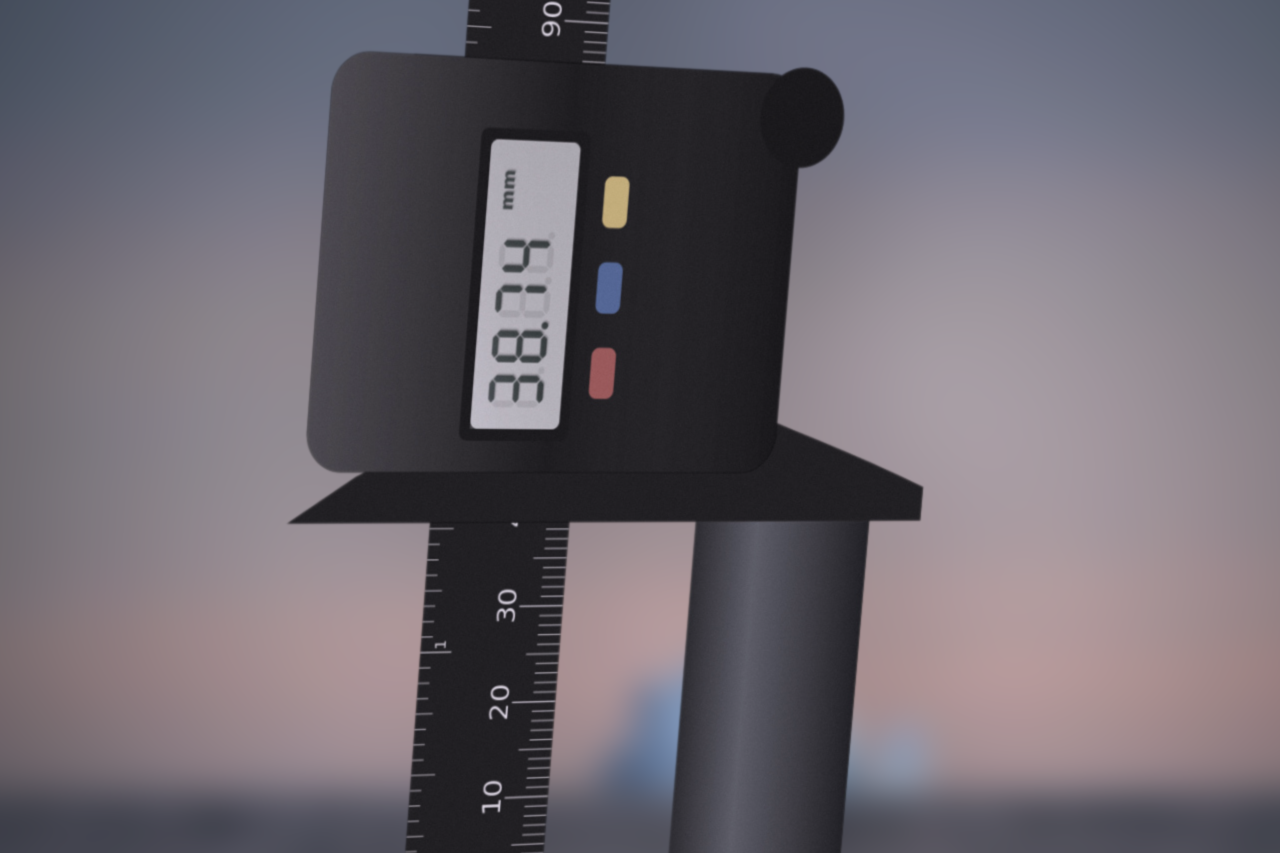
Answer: {"value": 38.74, "unit": "mm"}
